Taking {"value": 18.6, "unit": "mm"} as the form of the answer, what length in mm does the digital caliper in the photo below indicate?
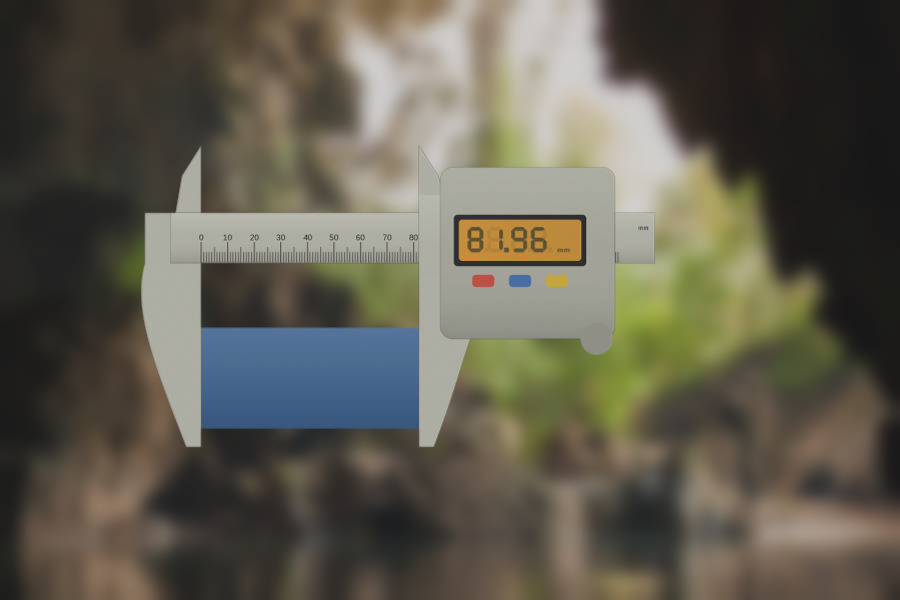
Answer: {"value": 81.96, "unit": "mm"}
